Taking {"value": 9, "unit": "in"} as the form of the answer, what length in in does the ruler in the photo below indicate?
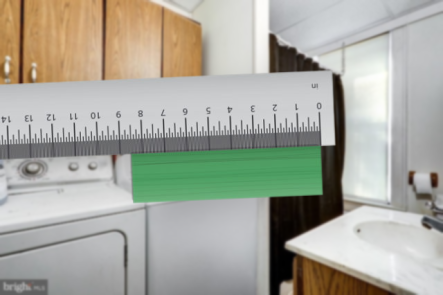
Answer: {"value": 8.5, "unit": "in"}
